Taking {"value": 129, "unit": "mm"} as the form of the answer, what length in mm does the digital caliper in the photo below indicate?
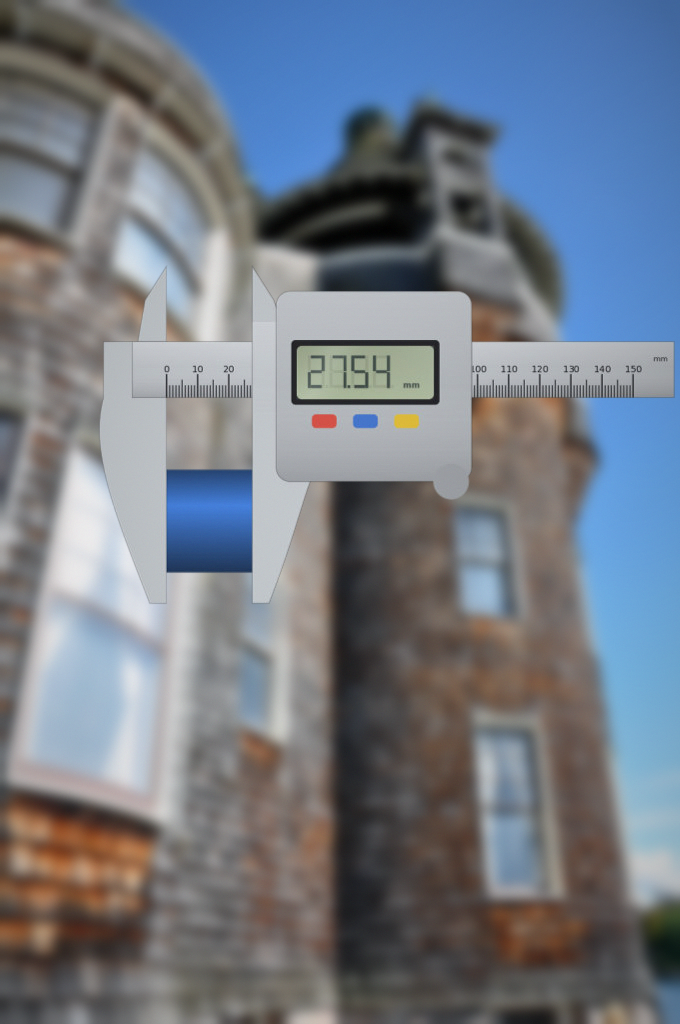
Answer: {"value": 27.54, "unit": "mm"}
